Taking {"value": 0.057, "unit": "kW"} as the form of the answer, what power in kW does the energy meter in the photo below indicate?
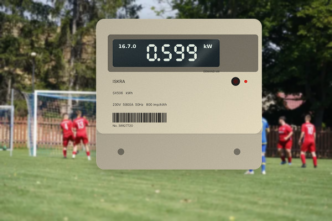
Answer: {"value": 0.599, "unit": "kW"}
